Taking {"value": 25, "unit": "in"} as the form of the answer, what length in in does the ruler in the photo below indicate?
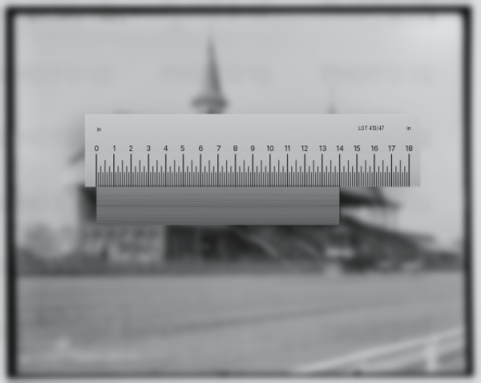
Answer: {"value": 14, "unit": "in"}
